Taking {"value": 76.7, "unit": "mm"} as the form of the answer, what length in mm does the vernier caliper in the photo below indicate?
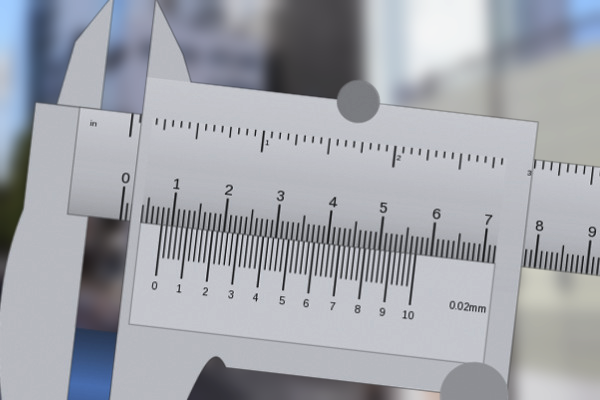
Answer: {"value": 8.0, "unit": "mm"}
